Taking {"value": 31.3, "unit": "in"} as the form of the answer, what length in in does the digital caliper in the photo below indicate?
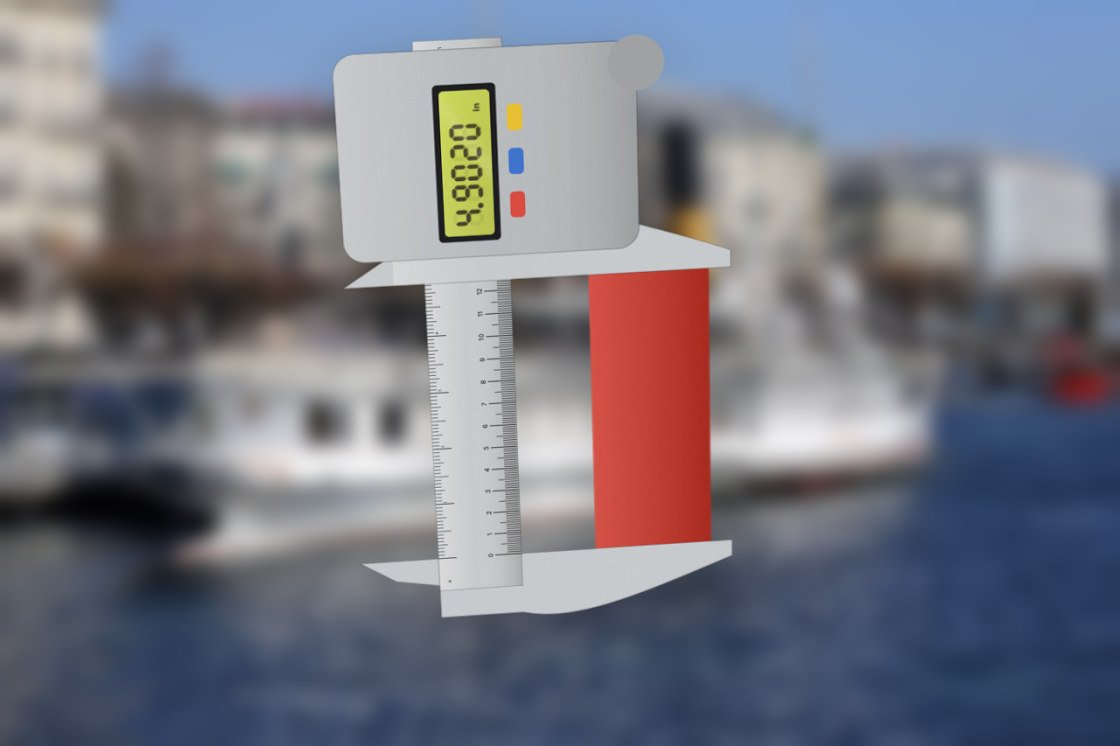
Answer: {"value": 4.9020, "unit": "in"}
